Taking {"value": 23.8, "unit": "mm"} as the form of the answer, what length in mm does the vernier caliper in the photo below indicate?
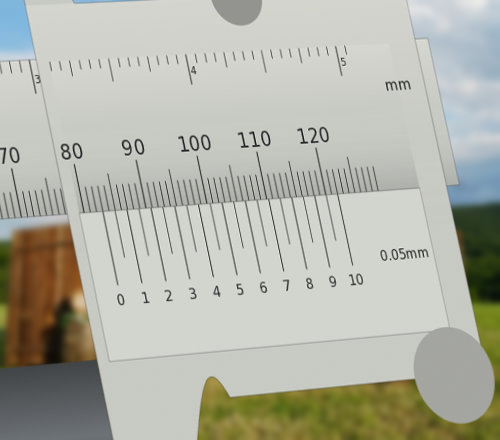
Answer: {"value": 83.0, "unit": "mm"}
